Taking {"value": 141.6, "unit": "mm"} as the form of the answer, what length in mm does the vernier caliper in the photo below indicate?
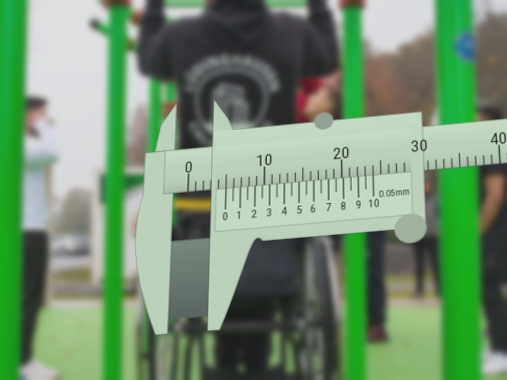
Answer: {"value": 5.0, "unit": "mm"}
